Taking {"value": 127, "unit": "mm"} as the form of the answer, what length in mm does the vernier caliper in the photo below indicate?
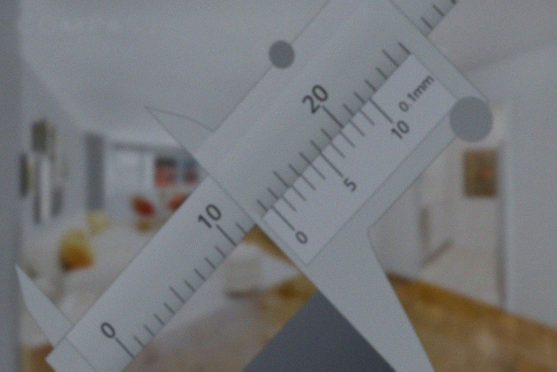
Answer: {"value": 13.4, "unit": "mm"}
